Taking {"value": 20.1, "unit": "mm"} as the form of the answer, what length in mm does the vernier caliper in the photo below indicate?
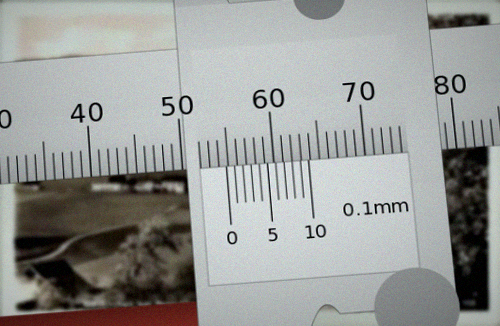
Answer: {"value": 54.8, "unit": "mm"}
